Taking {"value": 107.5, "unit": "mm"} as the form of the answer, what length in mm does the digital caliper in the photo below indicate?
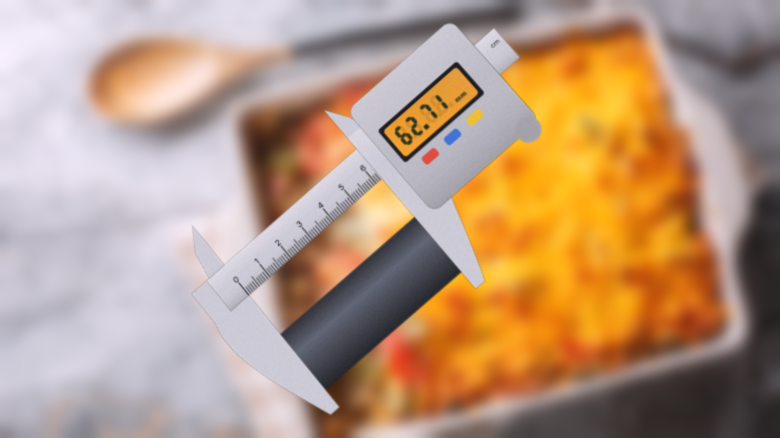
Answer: {"value": 62.71, "unit": "mm"}
